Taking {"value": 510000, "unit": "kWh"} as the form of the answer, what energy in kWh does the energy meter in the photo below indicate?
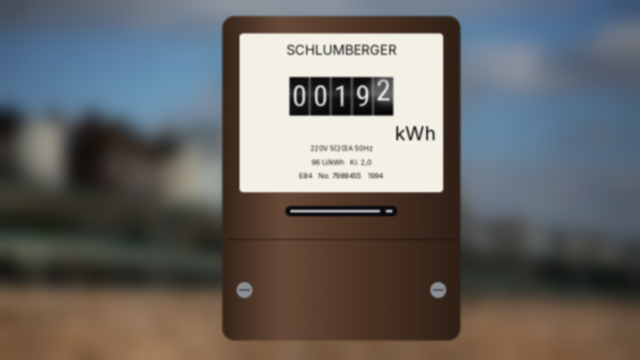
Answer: {"value": 192, "unit": "kWh"}
